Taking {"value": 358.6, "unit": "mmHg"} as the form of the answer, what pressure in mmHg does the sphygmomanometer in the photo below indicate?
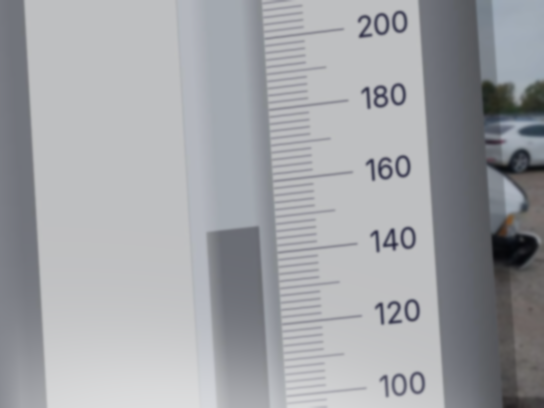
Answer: {"value": 148, "unit": "mmHg"}
